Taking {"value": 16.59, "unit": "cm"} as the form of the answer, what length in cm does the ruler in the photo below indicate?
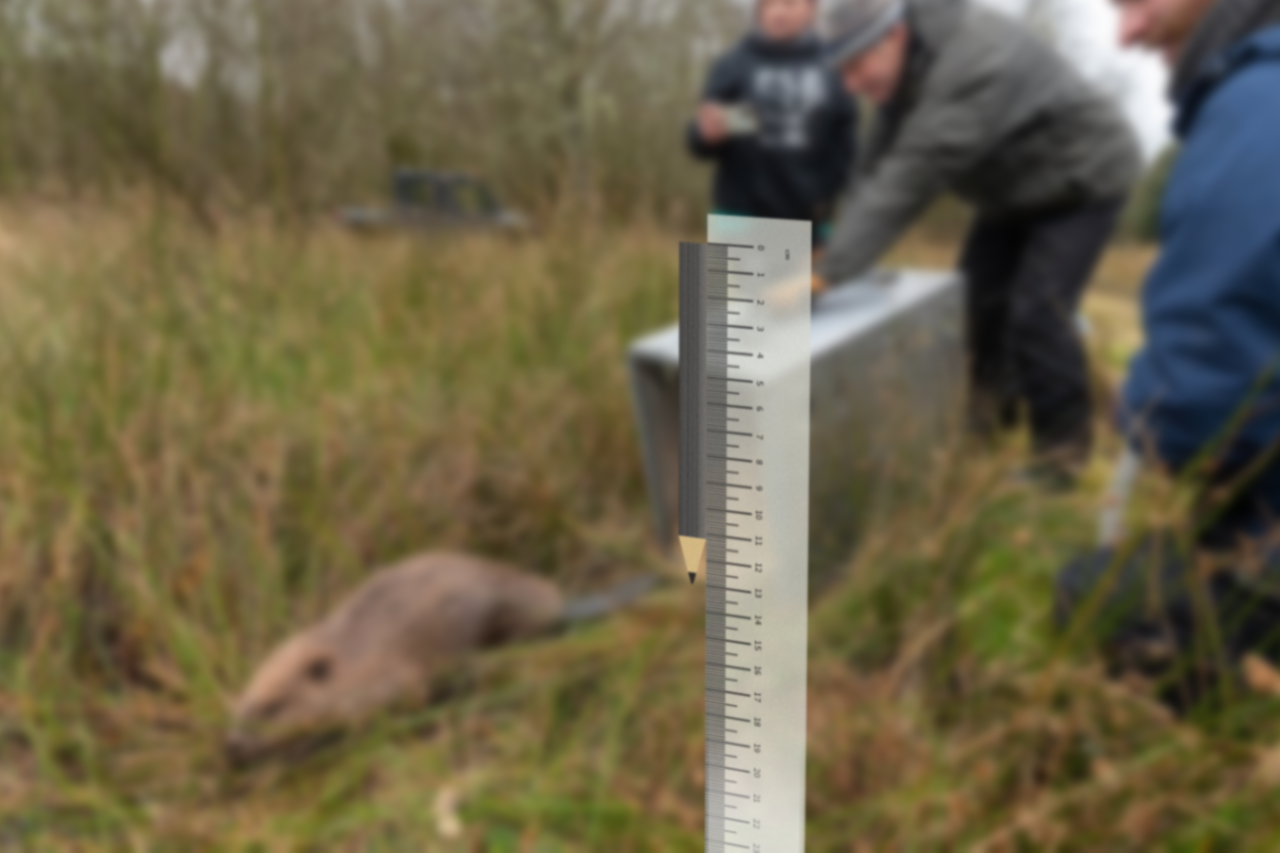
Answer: {"value": 13, "unit": "cm"}
